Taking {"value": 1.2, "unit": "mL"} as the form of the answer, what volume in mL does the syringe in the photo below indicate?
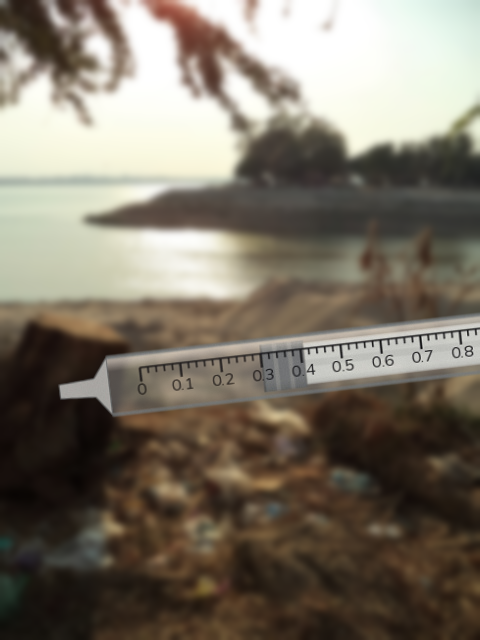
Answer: {"value": 0.3, "unit": "mL"}
